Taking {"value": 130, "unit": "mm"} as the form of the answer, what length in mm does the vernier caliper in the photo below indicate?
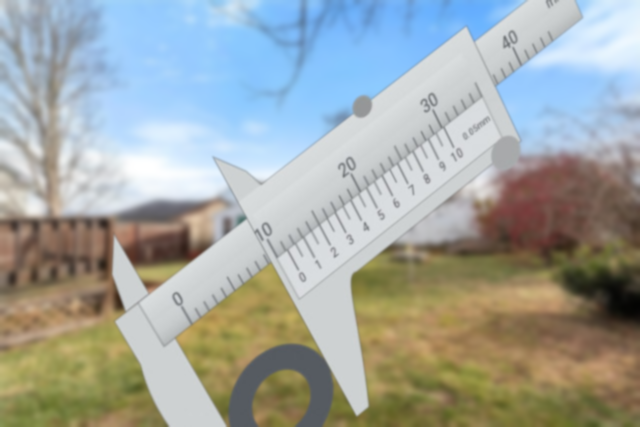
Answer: {"value": 11.2, "unit": "mm"}
